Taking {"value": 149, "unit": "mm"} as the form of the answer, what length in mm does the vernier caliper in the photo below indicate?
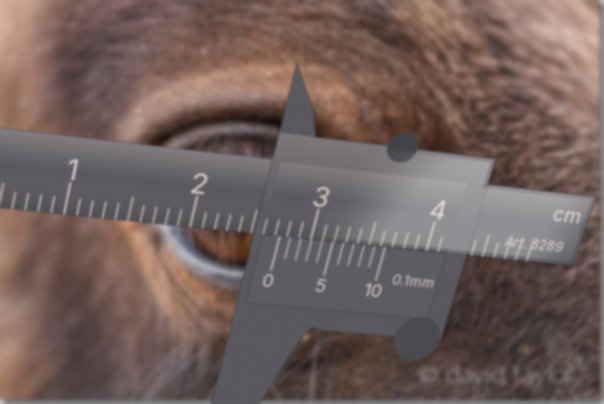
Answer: {"value": 27.4, "unit": "mm"}
